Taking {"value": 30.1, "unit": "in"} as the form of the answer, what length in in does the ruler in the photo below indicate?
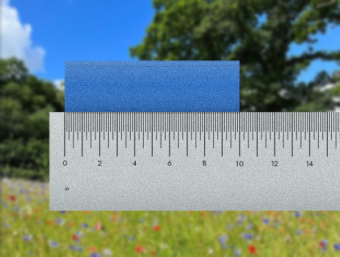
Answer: {"value": 10, "unit": "in"}
